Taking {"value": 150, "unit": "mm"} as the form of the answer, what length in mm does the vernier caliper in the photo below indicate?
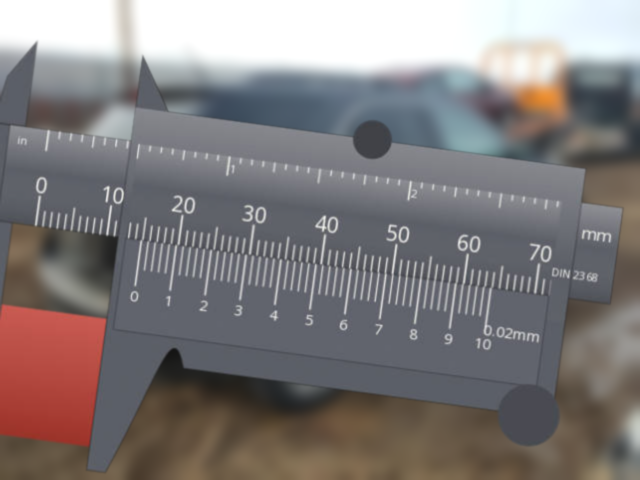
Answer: {"value": 14.8, "unit": "mm"}
